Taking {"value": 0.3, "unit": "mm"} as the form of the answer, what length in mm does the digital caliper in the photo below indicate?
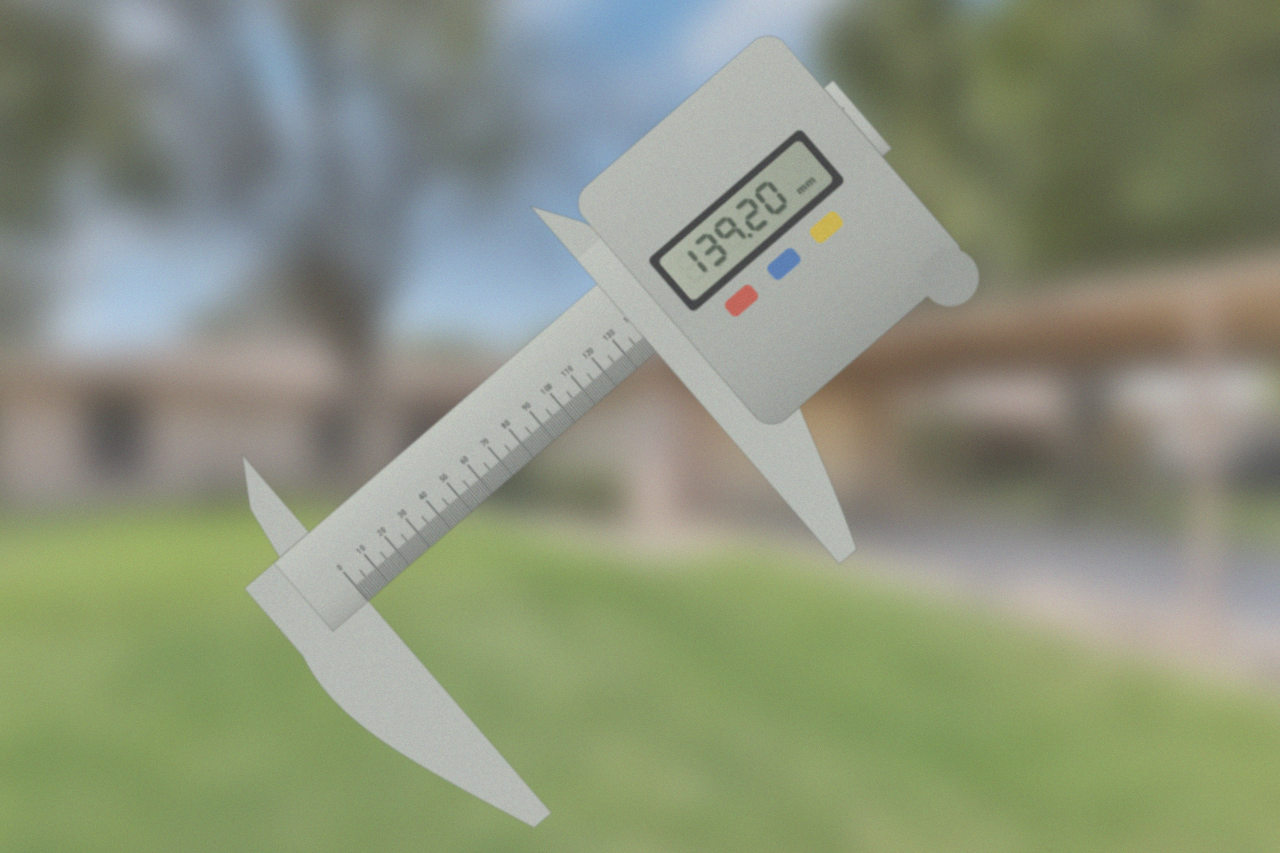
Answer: {"value": 139.20, "unit": "mm"}
